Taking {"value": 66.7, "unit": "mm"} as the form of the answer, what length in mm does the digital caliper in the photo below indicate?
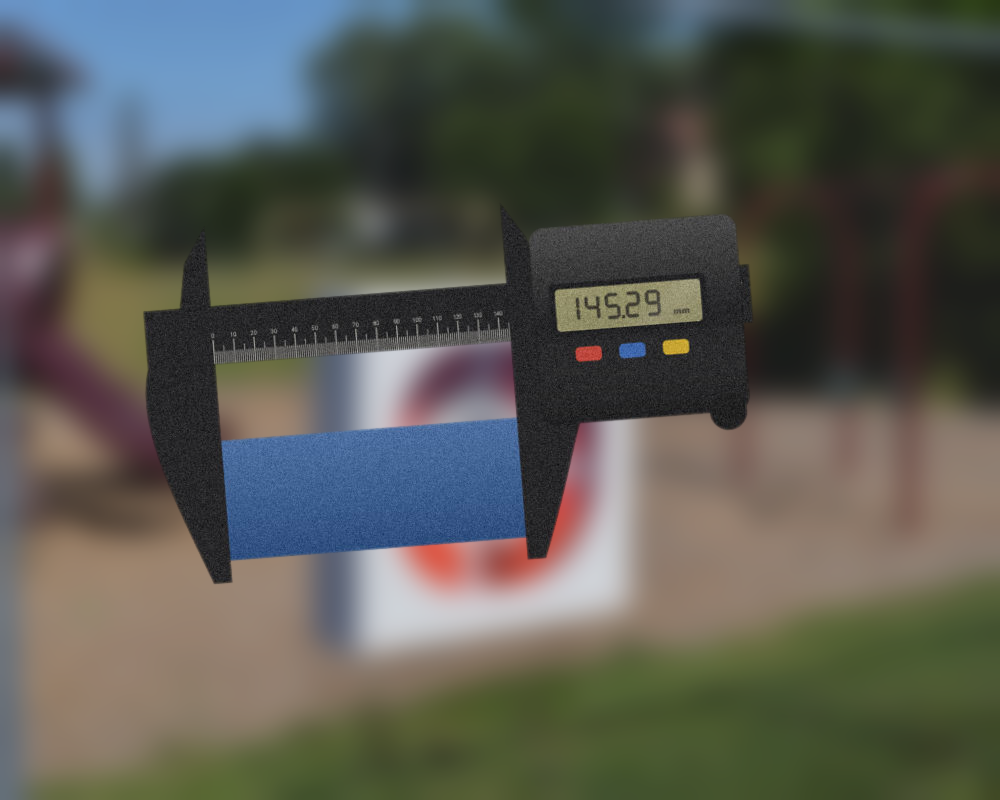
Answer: {"value": 145.29, "unit": "mm"}
